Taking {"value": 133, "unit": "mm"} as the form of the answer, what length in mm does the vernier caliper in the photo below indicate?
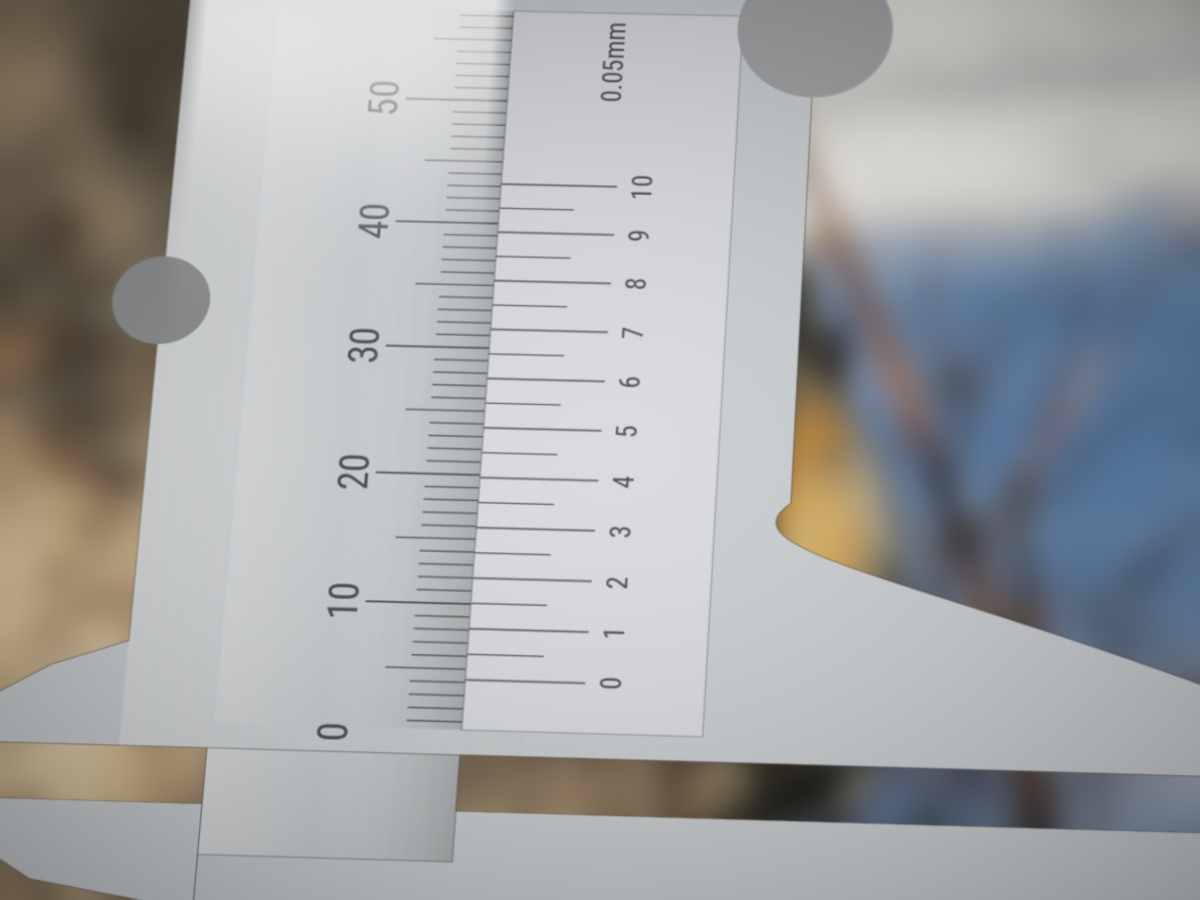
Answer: {"value": 4.2, "unit": "mm"}
